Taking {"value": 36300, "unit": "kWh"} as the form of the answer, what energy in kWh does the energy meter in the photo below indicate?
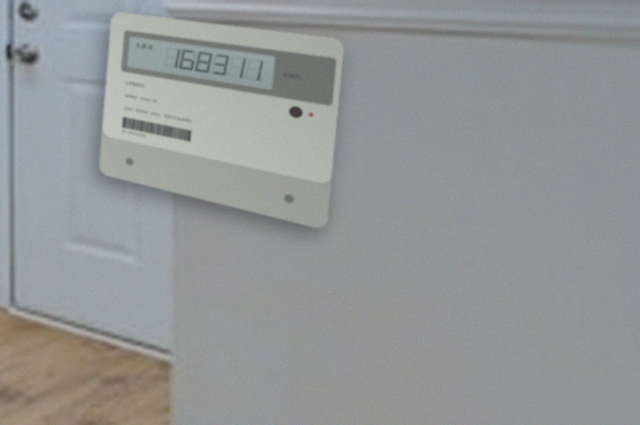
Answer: {"value": 168311, "unit": "kWh"}
